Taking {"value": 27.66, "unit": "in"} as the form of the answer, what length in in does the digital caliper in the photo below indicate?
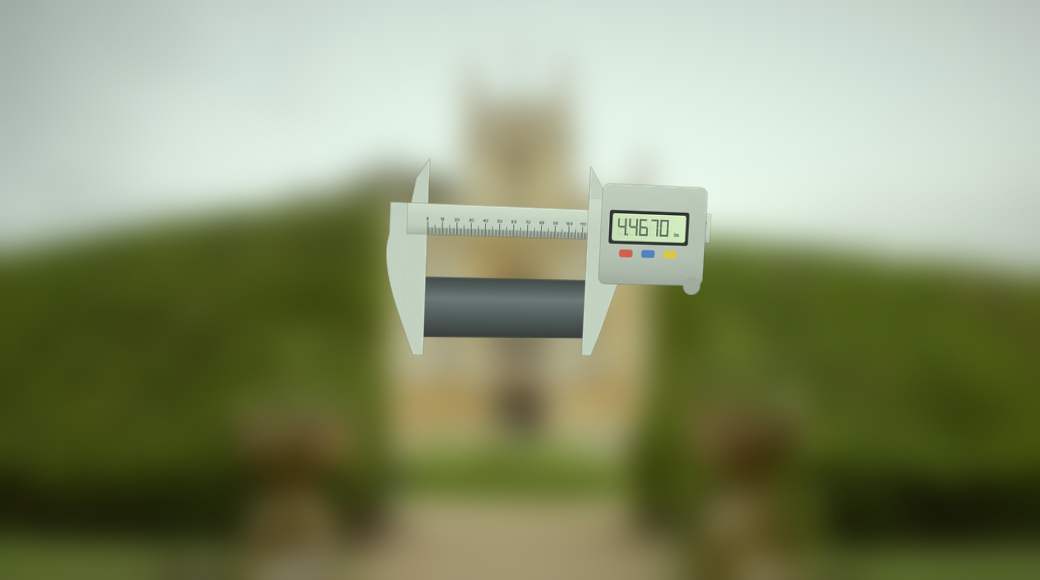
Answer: {"value": 4.4670, "unit": "in"}
